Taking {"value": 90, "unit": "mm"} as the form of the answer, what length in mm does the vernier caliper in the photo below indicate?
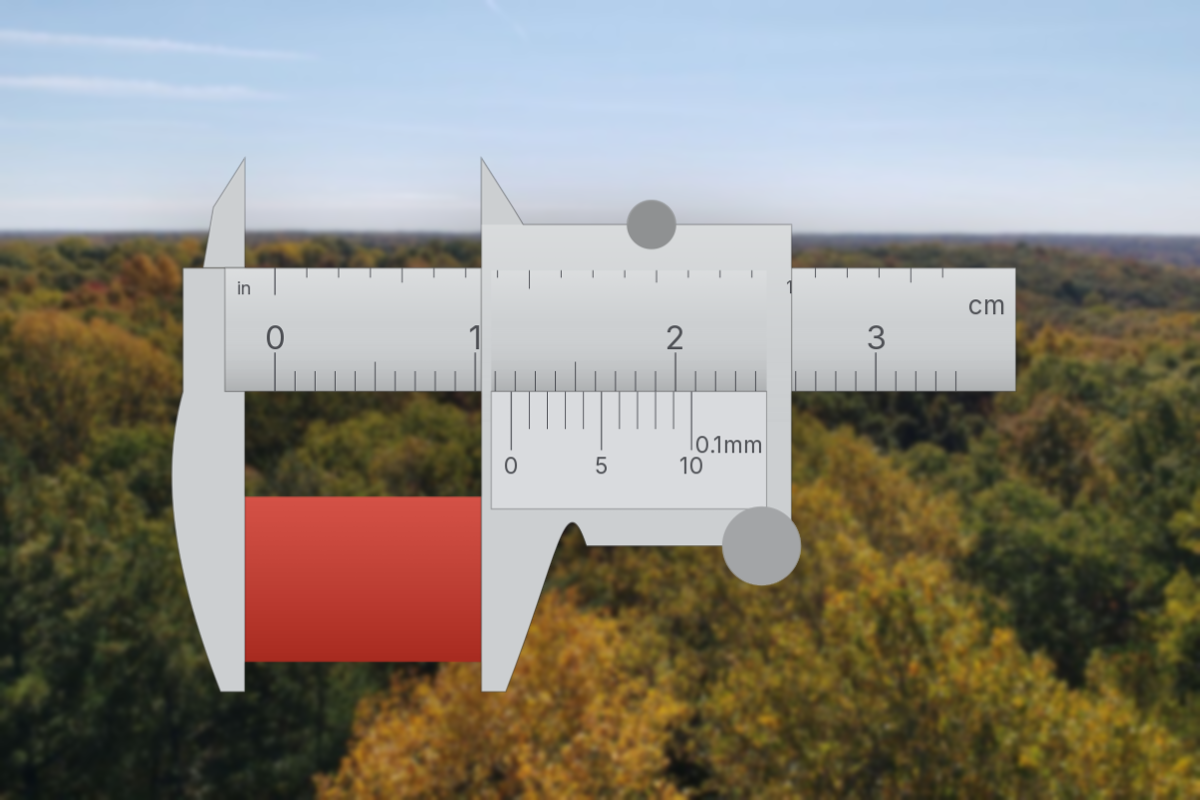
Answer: {"value": 11.8, "unit": "mm"}
